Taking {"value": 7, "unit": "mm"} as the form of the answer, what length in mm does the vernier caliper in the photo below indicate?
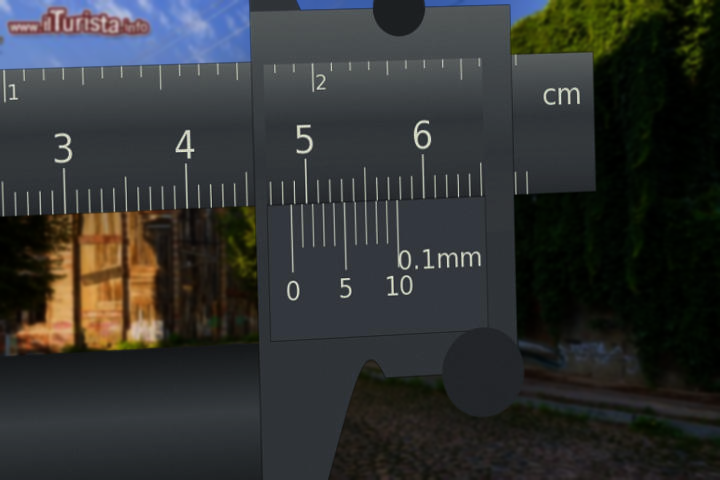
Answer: {"value": 48.7, "unit": "mm"}
